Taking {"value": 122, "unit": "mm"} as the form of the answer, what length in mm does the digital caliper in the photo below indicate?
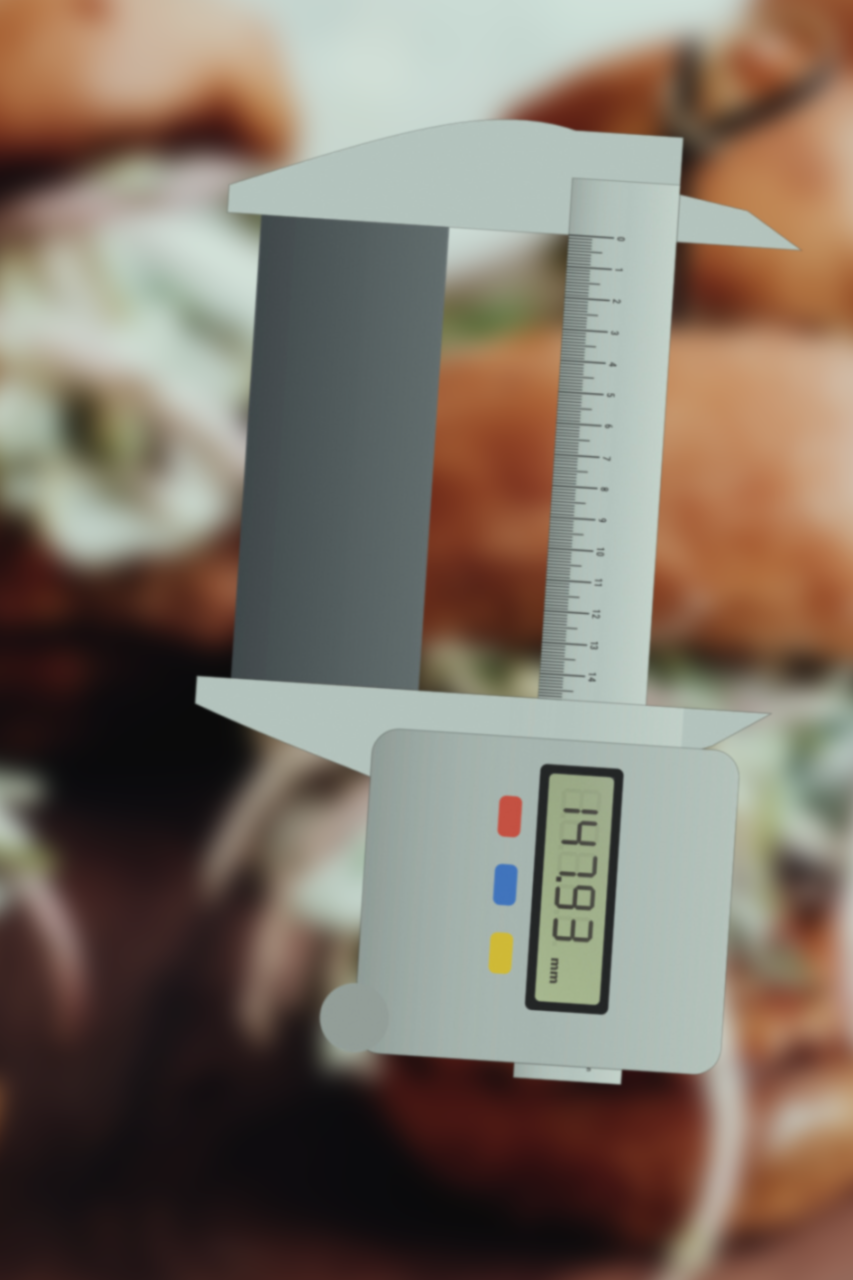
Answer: {"value": 147.93, "unit": "mm"}
